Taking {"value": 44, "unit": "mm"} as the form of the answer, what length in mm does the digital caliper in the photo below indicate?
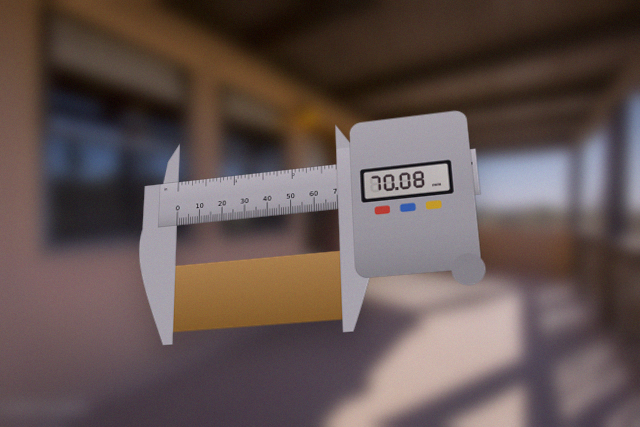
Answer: {"value": 70.08, "unit": "mm"}
